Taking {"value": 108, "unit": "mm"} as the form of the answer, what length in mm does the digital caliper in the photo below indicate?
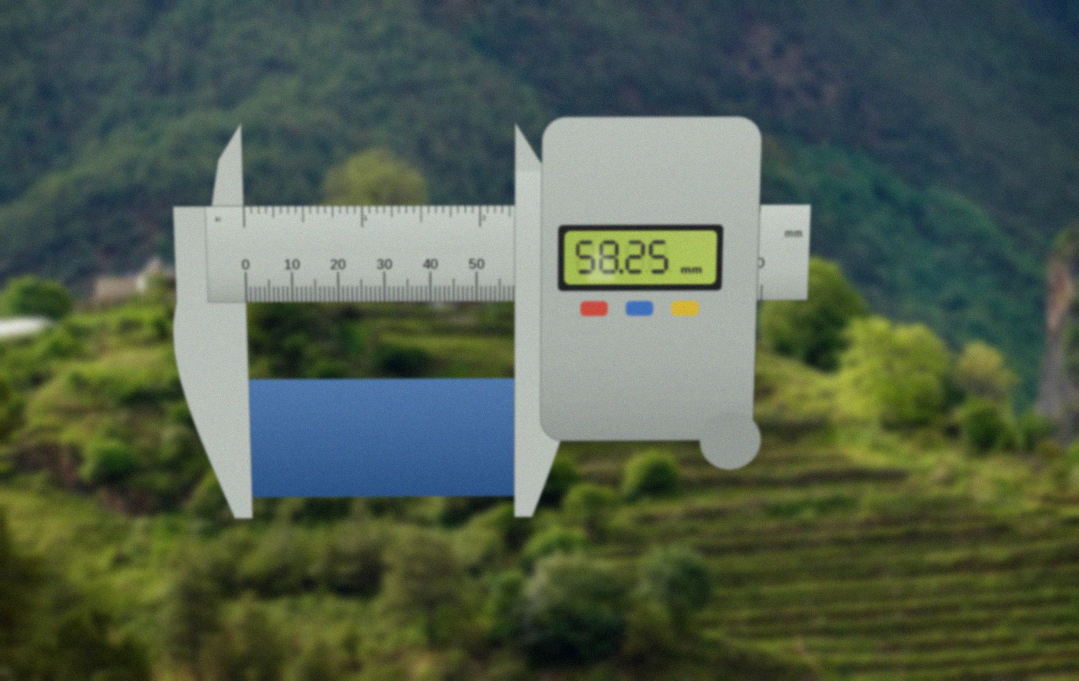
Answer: {"value": 58.25, "unit": "mm"}
